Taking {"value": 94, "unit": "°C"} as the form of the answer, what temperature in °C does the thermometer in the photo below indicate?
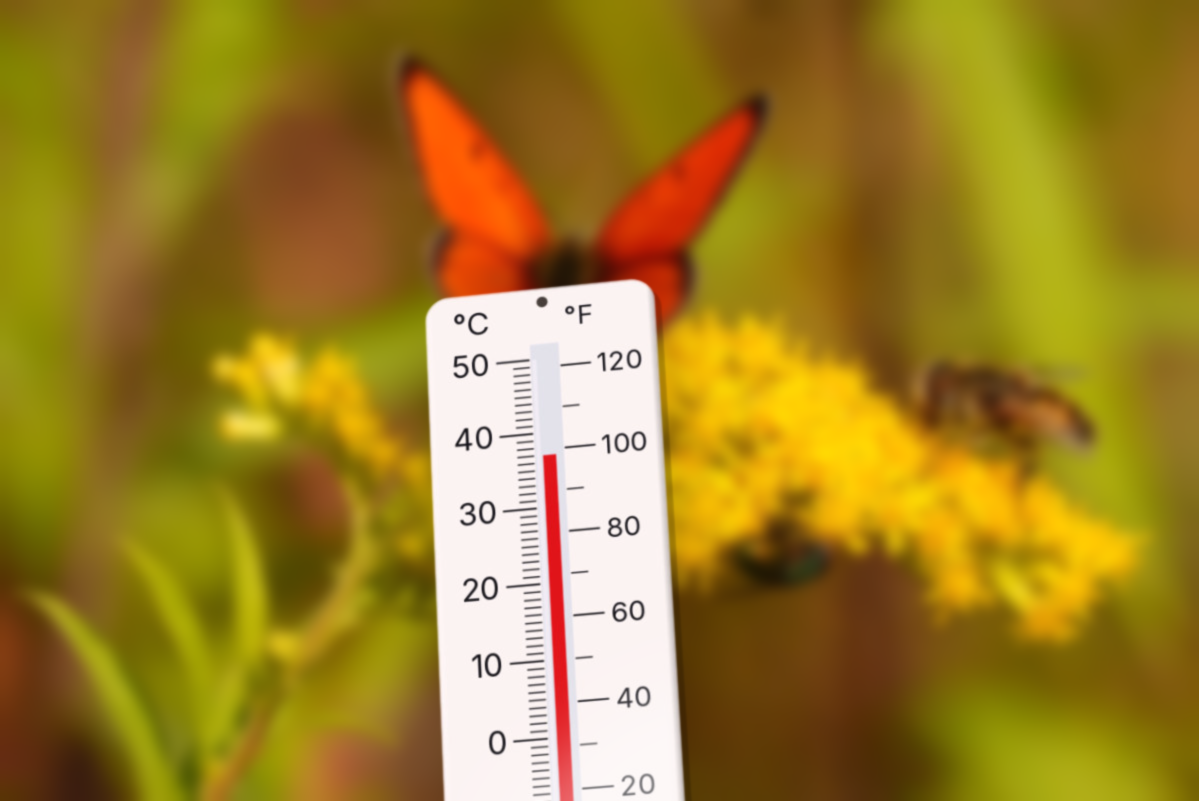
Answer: {"value": 37, "unit": "°C"}
